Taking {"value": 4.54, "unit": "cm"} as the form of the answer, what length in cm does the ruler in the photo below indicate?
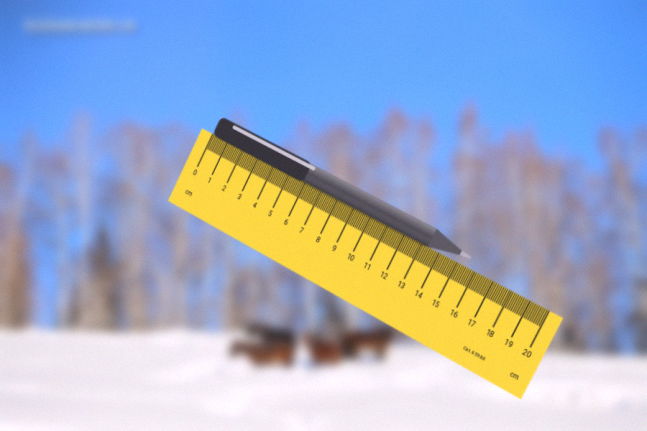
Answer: {"value": 15.5, "unit": "cm"}
